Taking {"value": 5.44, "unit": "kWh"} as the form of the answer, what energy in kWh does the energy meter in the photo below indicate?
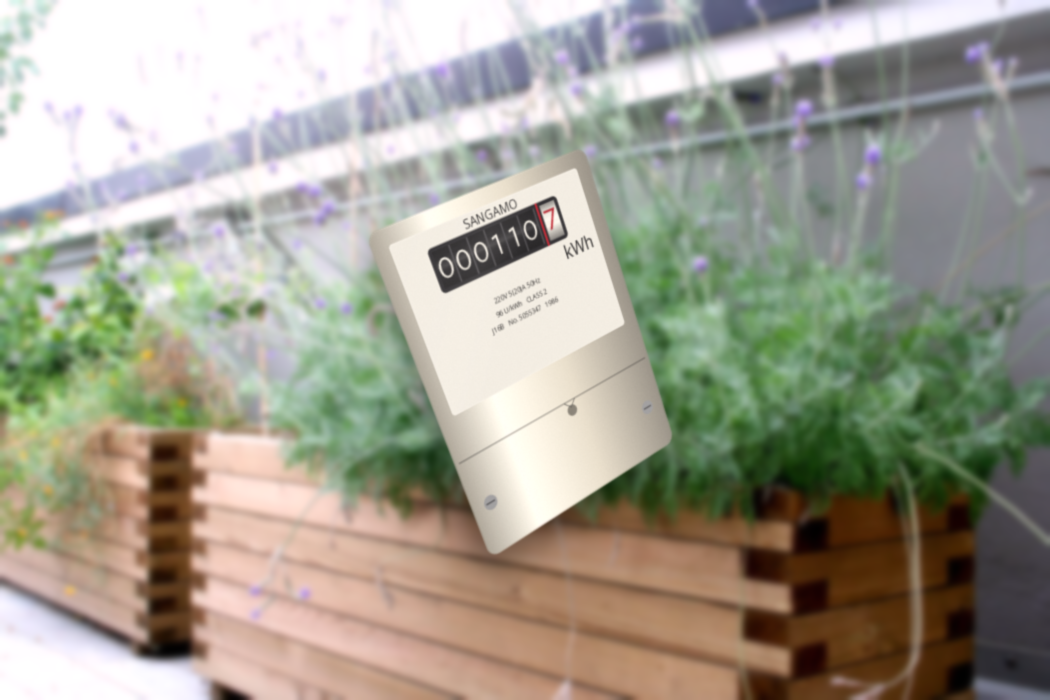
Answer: {"value": 110.7, "unit": "kWh"}
